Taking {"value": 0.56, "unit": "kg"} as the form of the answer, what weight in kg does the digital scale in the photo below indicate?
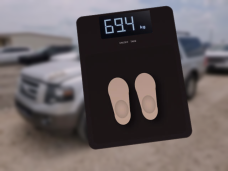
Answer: {"value": 69.4, "unit": "kg"}
